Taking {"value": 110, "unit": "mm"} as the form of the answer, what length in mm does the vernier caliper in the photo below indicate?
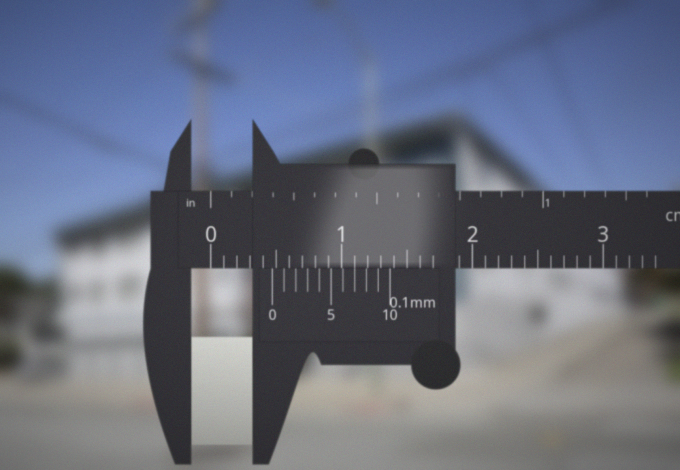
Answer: {"value": 4.7, "unit": "mm"}
